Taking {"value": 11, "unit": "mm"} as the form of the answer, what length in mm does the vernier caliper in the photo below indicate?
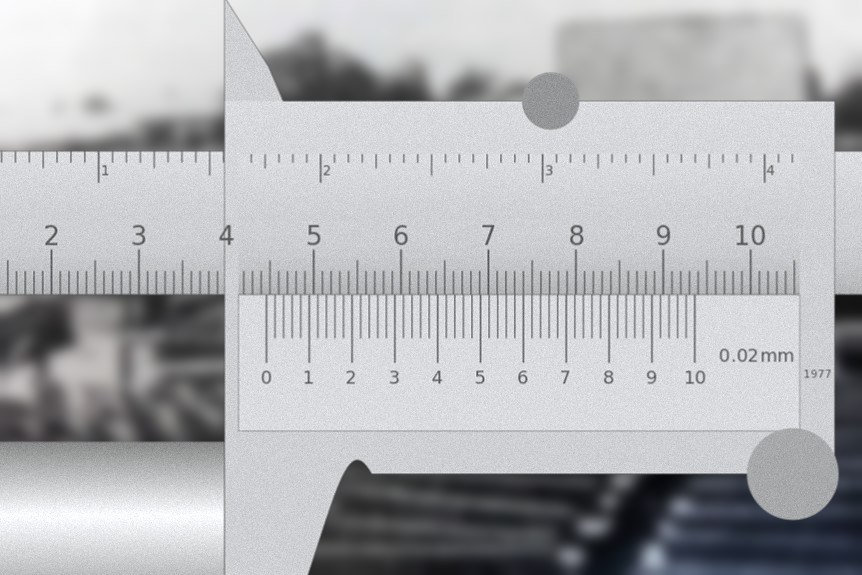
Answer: {"value": 44.6, "unit": "mm"}
